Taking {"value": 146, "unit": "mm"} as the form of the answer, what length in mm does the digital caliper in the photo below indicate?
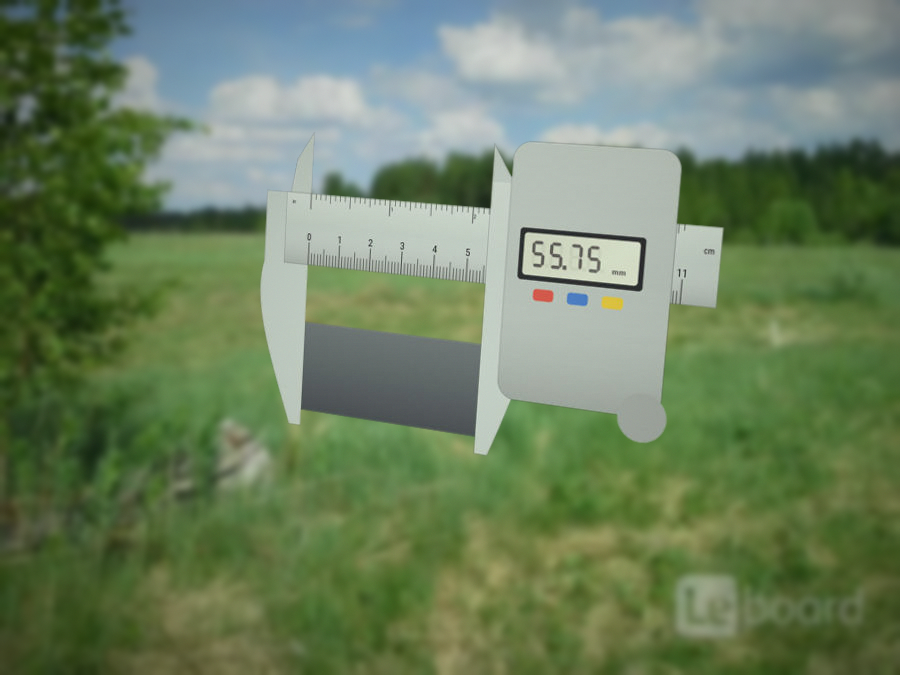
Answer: {"value": 55.75, "unit": "mm"}
